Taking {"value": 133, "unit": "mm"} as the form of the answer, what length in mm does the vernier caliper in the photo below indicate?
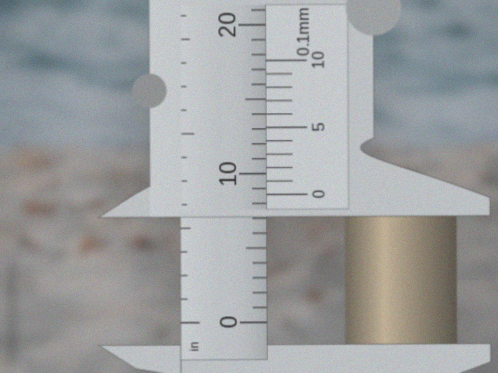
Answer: {"value": 8.6, "unit": "mm"}
